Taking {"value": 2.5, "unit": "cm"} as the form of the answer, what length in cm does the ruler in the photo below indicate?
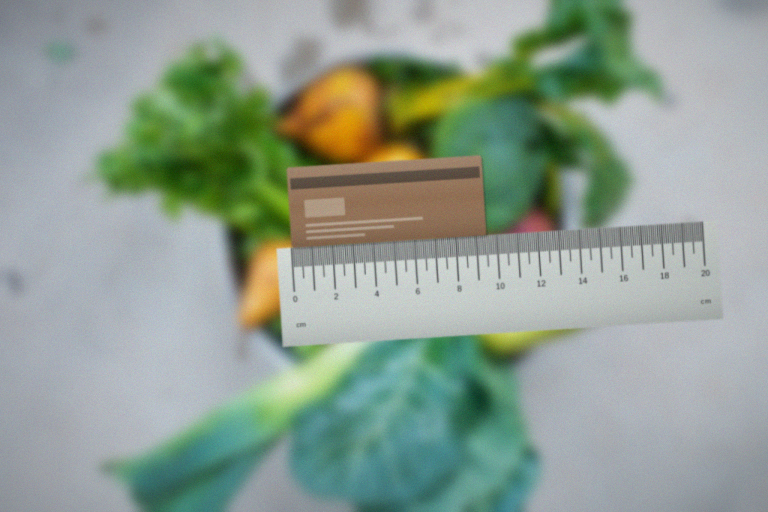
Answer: {"value": 9.5, "unit": "cm"}
